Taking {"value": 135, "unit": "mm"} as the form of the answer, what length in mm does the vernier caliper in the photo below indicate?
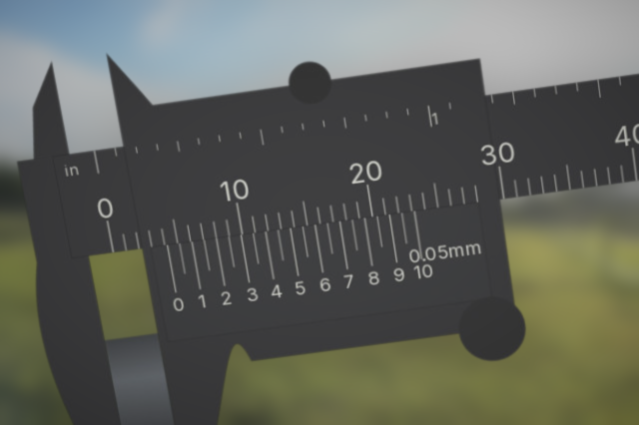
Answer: {"value": 4.2, "unit": "mm"}
